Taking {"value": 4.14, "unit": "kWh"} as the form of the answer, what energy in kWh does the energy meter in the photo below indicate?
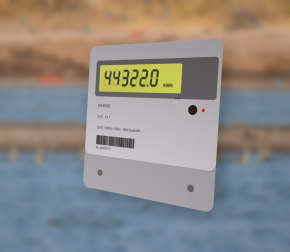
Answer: {"value": 44322.0, "unit": "kWh"}
